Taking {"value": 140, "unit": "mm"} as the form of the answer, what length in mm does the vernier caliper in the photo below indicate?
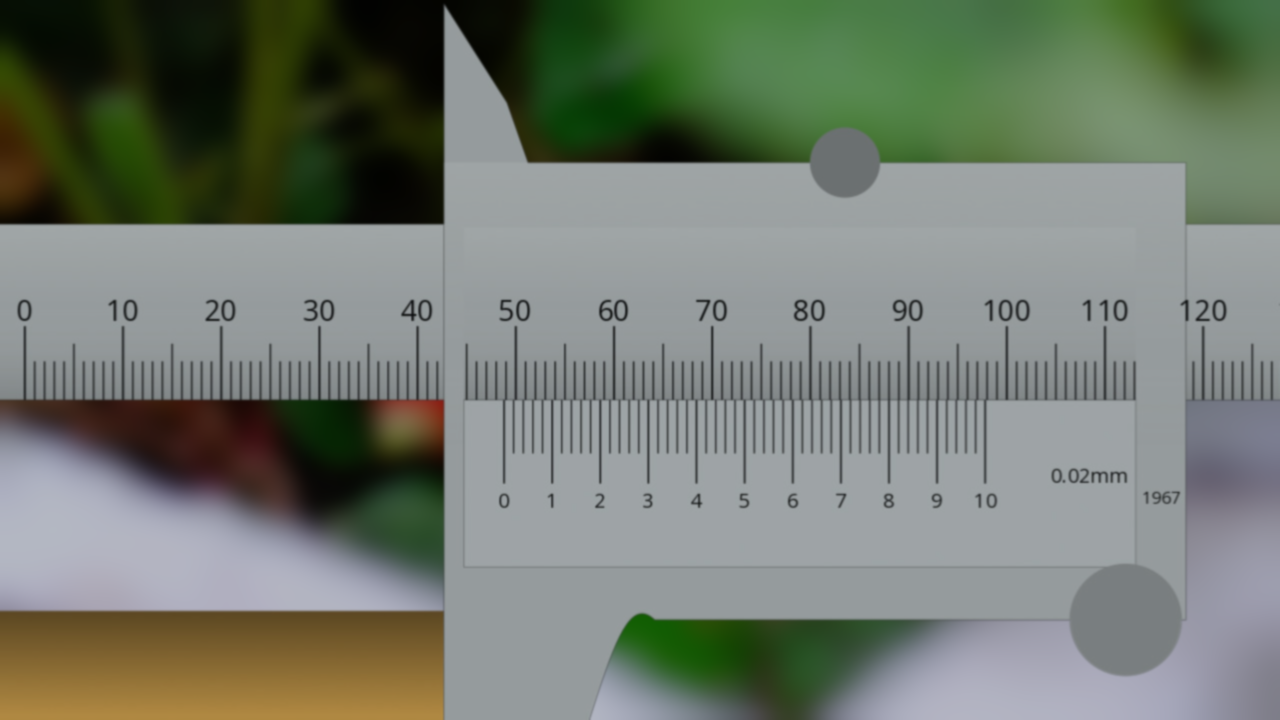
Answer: {"value": 48.8, "unit": "mm"}
